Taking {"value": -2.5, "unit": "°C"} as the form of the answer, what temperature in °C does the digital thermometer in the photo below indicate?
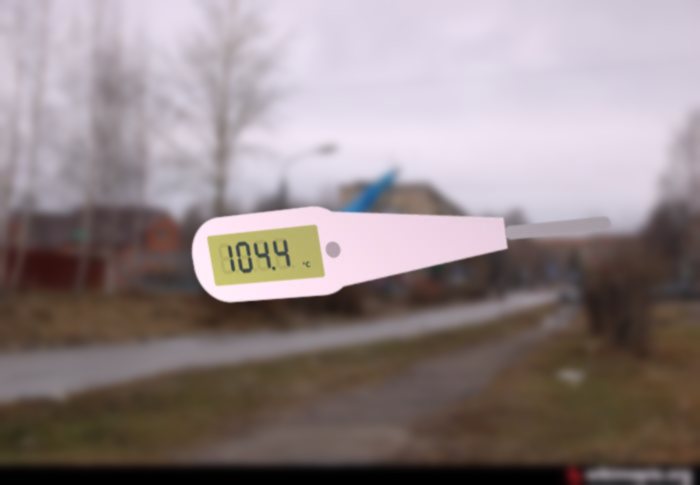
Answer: {"value": 104.4, "unit": "°C"}
